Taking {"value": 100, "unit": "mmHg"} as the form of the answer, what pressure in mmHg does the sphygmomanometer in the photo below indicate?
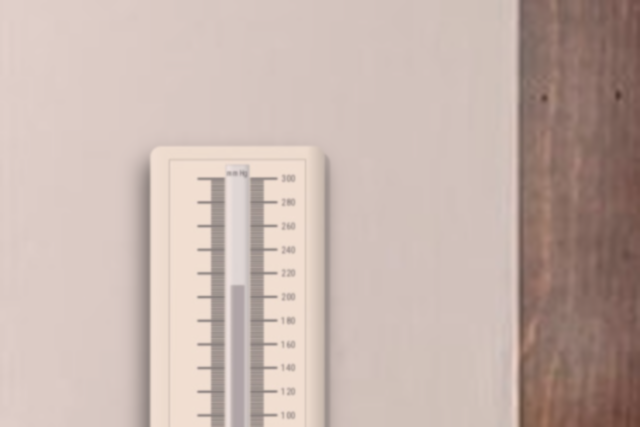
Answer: {"value": 210, "unit": "mmHg"}
